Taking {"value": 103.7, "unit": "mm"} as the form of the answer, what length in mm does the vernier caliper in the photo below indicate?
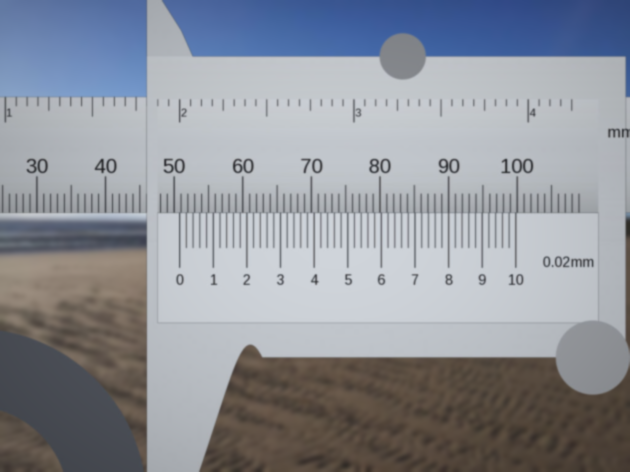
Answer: {"value": 50.8, "unit": "mm"}
